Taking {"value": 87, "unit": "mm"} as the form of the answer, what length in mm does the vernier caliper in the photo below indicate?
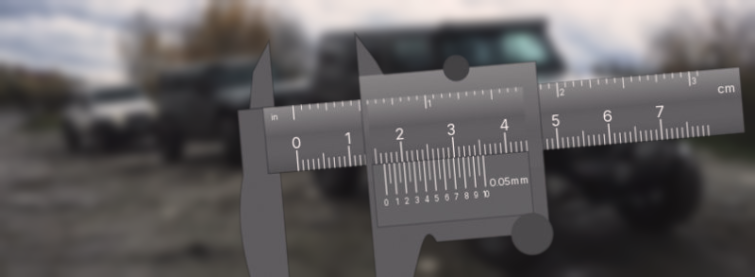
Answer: {"value": 16.5, "unit": "mm"}
